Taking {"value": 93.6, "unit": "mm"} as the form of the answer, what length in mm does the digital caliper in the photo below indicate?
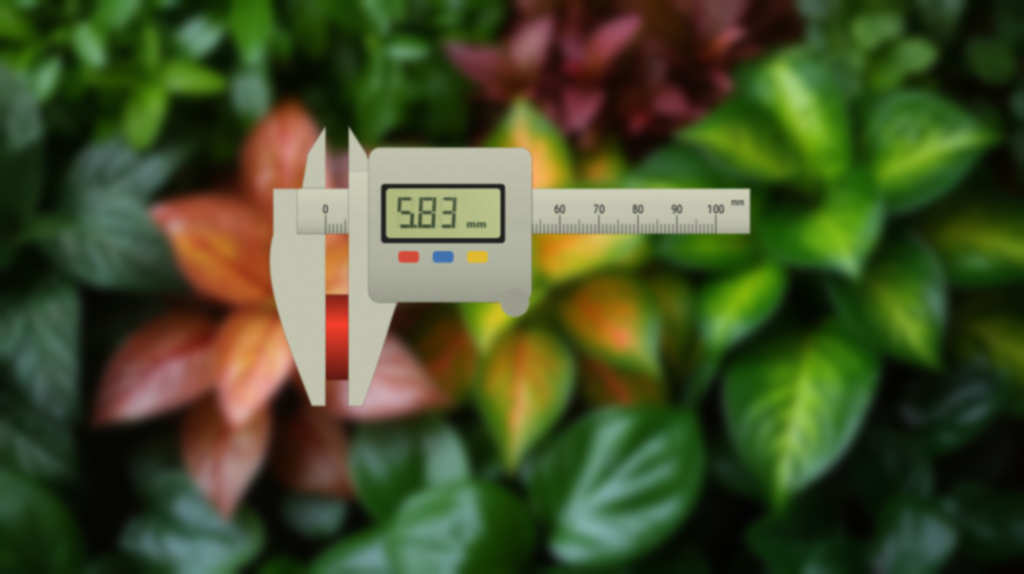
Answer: {"value": 5.83, "unit": "mm"}
